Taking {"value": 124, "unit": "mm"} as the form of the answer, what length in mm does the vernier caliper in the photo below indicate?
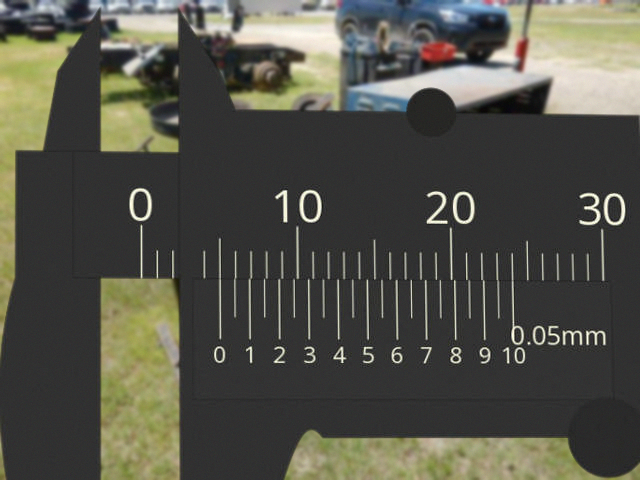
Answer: {"value": 5.0, "unit": "mm"}
